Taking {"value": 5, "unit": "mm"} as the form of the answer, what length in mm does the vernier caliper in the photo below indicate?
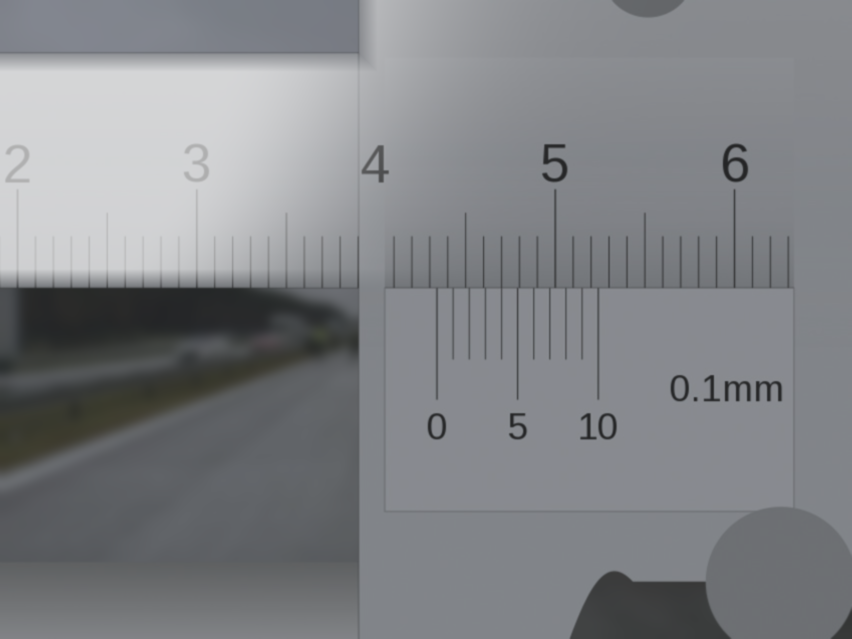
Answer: {"value": 43.4, "unit": "mm"}
